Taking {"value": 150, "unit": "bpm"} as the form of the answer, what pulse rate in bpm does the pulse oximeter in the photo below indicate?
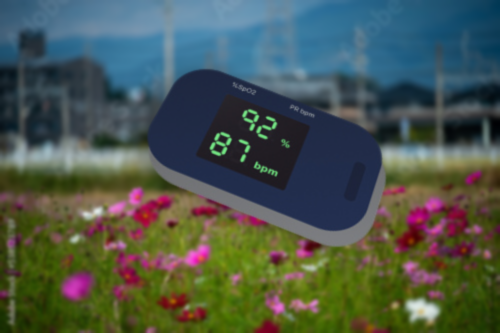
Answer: {"value": 87, "unit": "bpm"}
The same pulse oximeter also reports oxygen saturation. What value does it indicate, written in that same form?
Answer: {"value": 92, "unit": "%"}
